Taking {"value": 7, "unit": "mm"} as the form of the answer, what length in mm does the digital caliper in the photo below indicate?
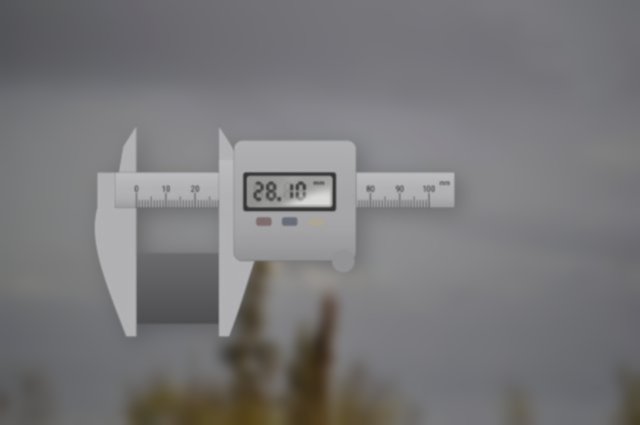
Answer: {"value": 28.10, "unit": "mm"}
